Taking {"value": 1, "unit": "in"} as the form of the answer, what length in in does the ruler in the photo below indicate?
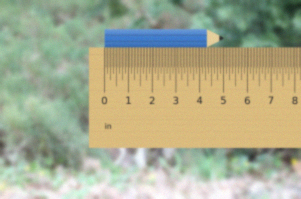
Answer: {"value": 5, "unit": "in"}
